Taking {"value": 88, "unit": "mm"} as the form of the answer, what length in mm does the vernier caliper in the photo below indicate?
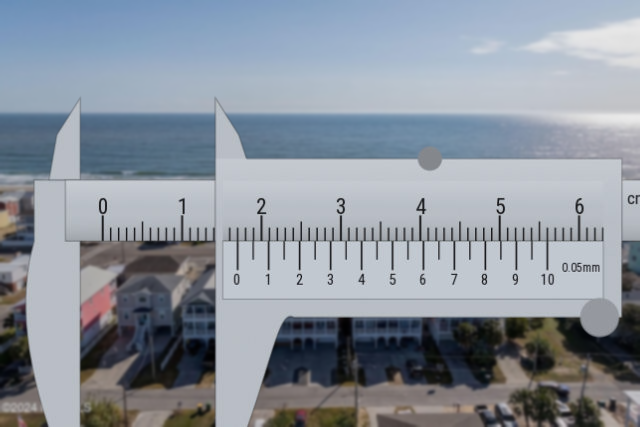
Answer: {"value": 17.0, "unit": "mm"}
